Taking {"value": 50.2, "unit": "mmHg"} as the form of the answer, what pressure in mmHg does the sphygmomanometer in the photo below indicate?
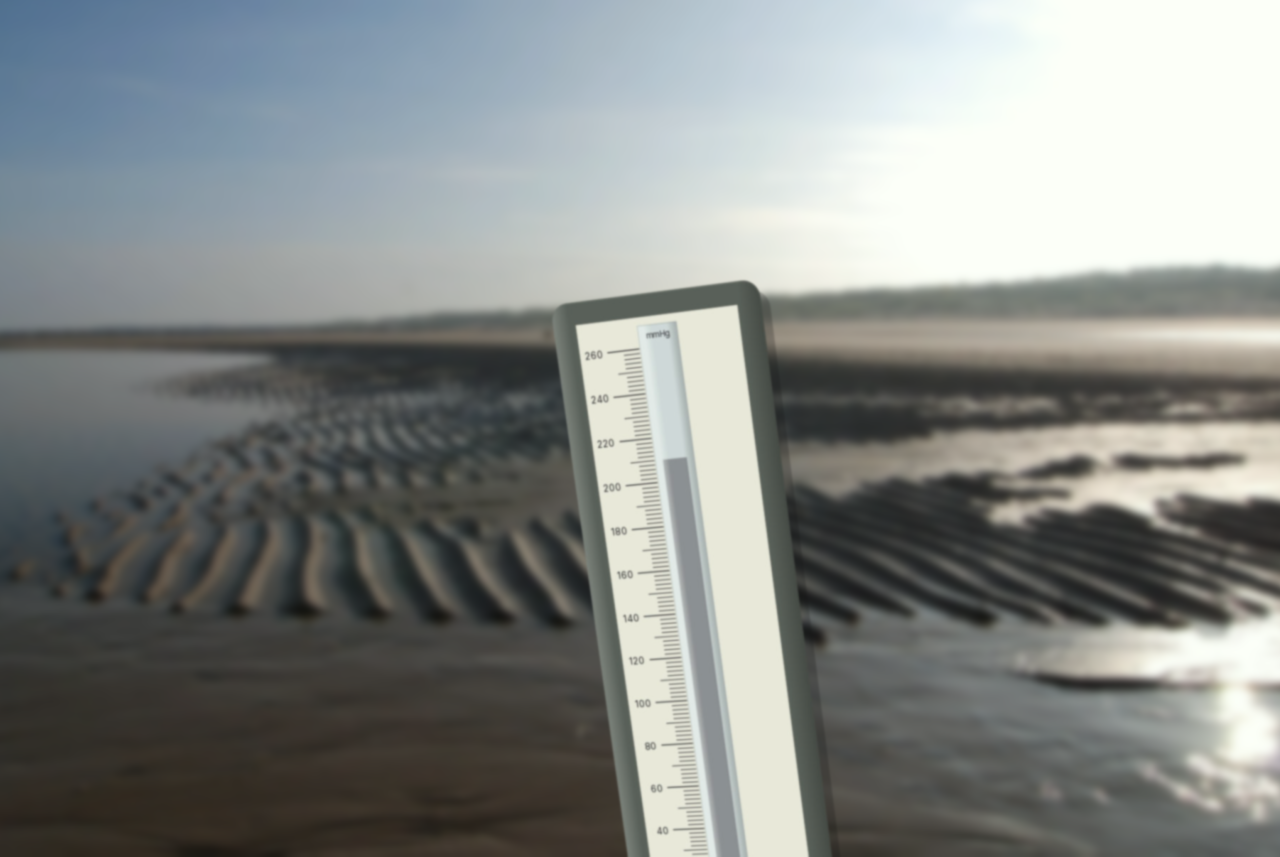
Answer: {"value": 210, "unit": "mmHg"}
